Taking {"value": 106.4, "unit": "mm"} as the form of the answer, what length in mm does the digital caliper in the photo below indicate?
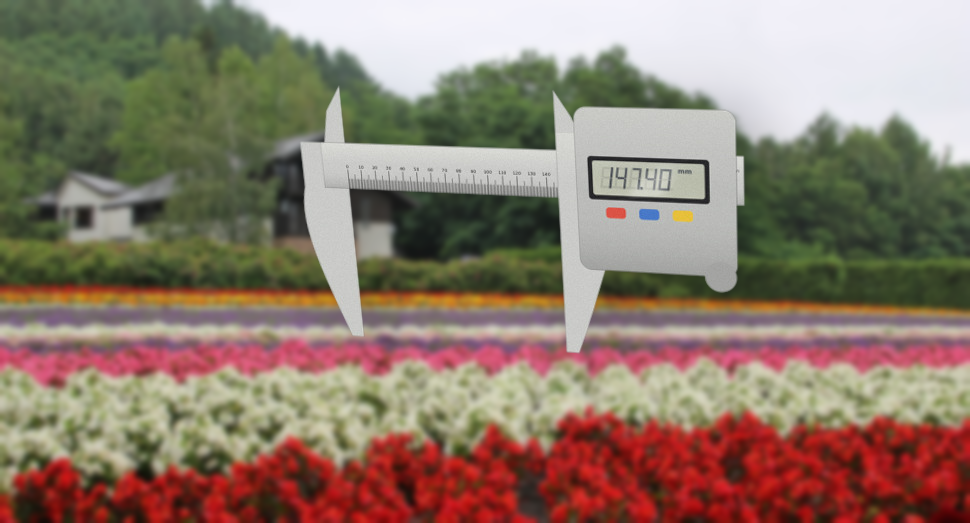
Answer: {"value": 147.40, "unit": "mm"}
